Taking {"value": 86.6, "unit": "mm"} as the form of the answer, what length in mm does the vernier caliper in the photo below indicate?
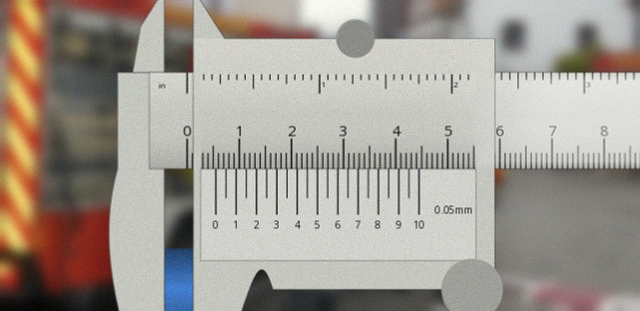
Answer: {"value": 5.5, "unit": "mm"}
